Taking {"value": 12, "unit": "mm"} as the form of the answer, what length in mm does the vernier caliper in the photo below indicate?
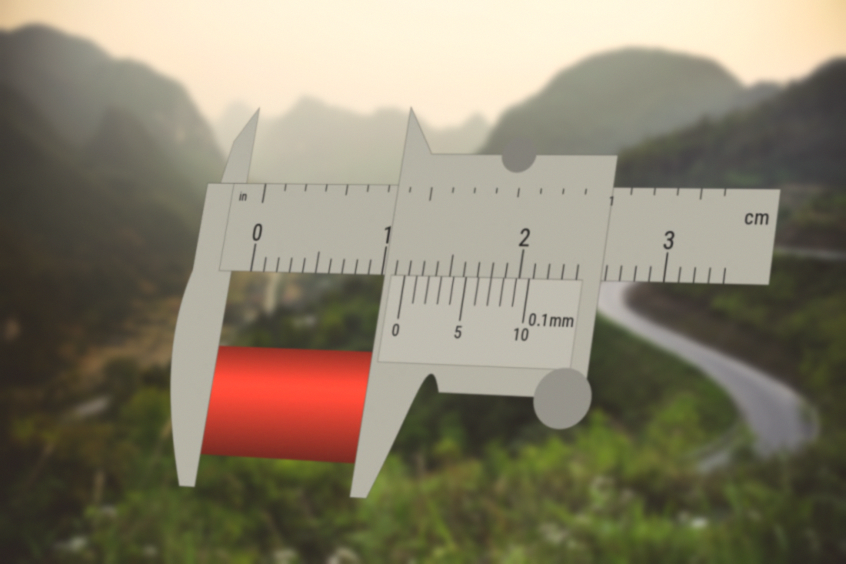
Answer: {"value": 11.7, "unit": "mm"}
